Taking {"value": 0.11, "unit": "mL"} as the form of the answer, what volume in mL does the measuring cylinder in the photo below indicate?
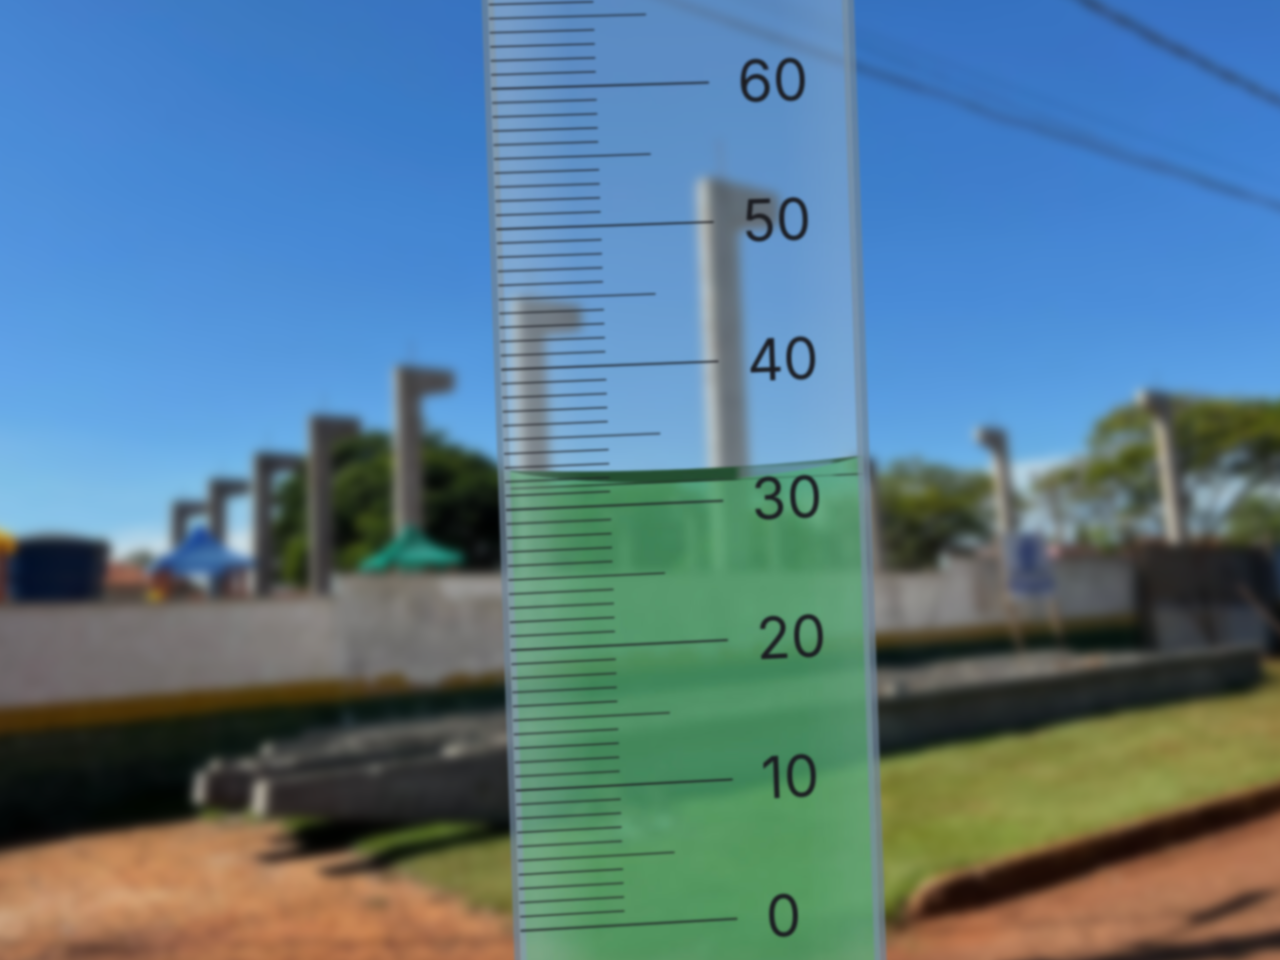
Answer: {"value": 31.5, "unit": "mL"}
